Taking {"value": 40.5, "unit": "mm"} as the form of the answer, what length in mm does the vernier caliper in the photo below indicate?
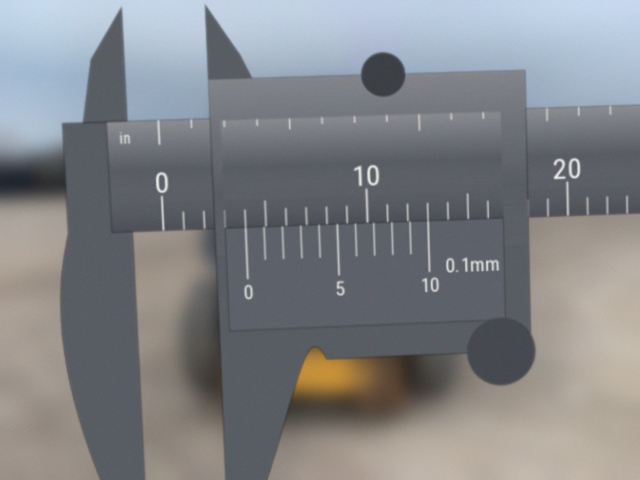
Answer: {"value": 4.0, "unit": "mm"}
